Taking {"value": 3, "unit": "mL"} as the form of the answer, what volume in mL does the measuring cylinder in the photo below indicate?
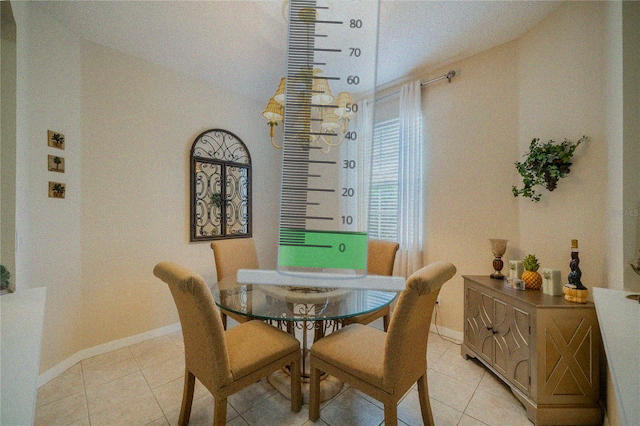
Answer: {"value": 5, "unit": "mL"}
